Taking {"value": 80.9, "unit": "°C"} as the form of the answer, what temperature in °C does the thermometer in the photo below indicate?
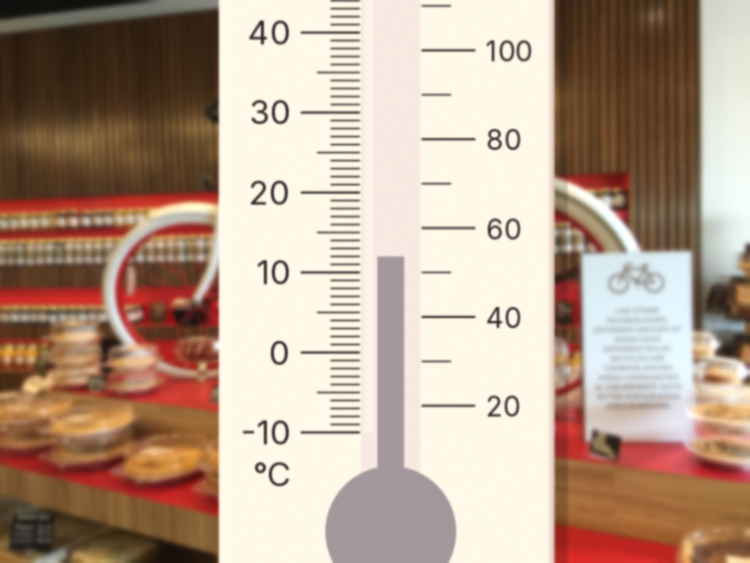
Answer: {"value": 12, "unit": "°C"}
